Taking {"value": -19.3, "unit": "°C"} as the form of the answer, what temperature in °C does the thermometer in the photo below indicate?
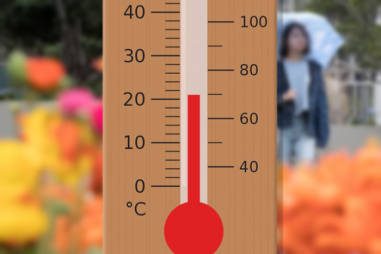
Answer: {"value": 21, "unit": "°C"}
